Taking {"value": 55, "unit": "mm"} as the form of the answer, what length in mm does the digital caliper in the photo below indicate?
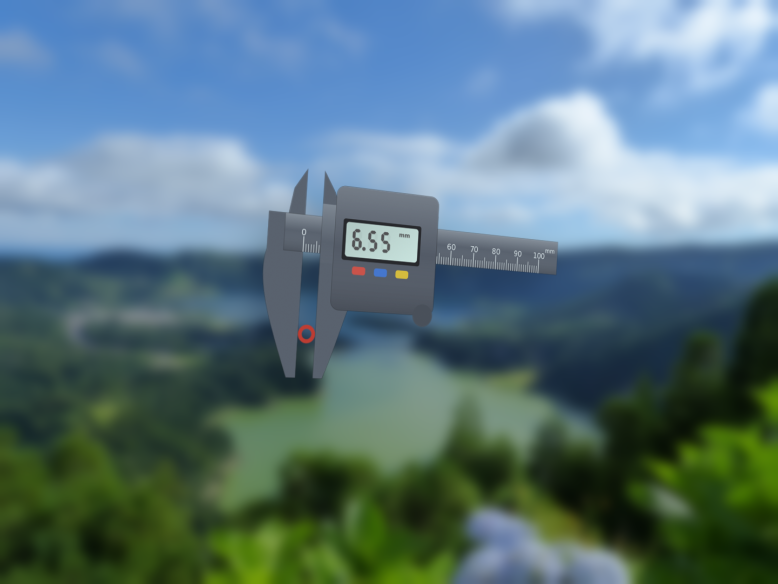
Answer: {"value": 6.55, "unit": "mm"}
